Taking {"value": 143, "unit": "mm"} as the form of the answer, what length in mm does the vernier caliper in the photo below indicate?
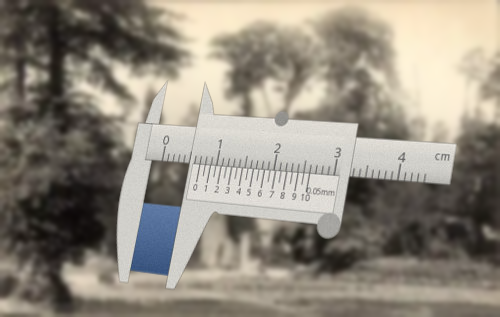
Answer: {"value": 7.0, "unit": "mm"}
